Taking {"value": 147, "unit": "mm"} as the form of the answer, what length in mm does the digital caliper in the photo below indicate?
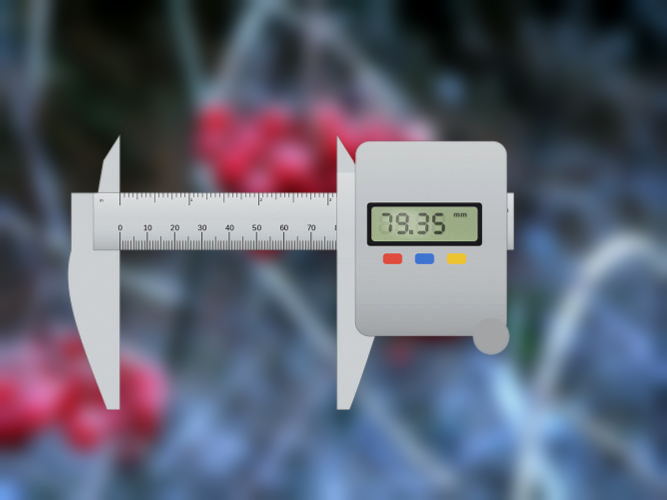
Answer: {"value": 79.35, "unit": "mm"}
